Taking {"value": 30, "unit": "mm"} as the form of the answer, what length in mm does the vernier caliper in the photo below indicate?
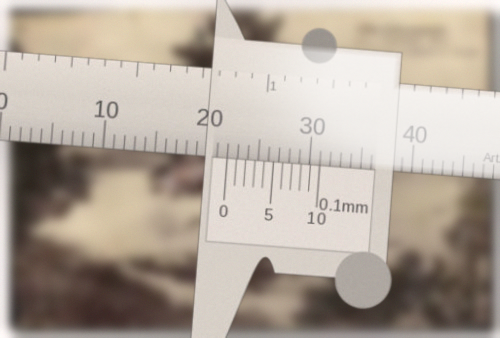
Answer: {"value": 22.0, "unit": "mm"}
